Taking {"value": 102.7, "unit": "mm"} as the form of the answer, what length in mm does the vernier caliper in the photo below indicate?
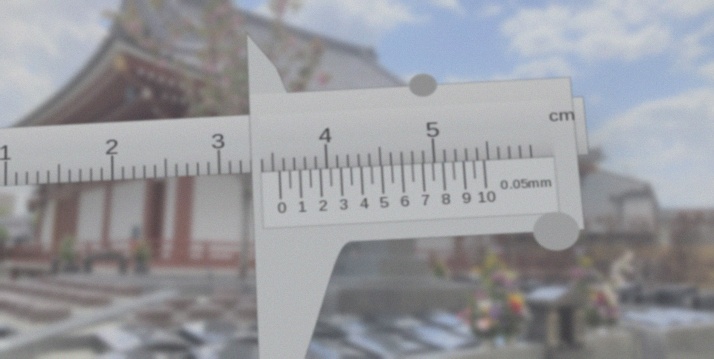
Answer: {"value": 35.6, "unit": "mm"}
